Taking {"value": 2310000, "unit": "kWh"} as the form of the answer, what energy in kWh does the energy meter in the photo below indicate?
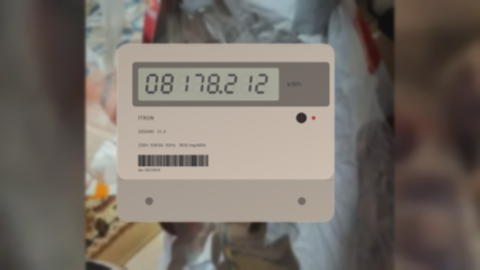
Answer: {"value": 8178.212, "unit": "kWh"}
